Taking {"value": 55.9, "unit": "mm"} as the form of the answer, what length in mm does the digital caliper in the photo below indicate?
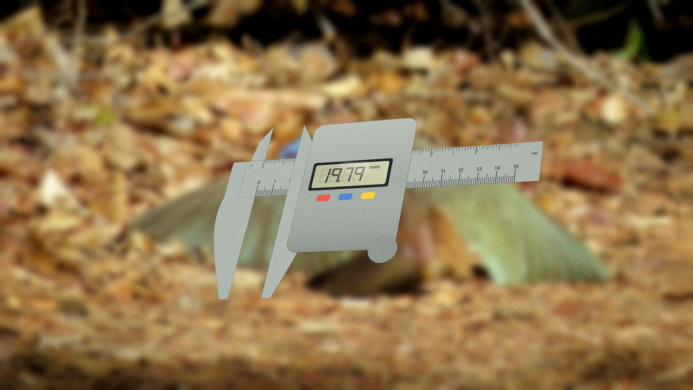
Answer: {"value": 19.79, "unit": "mm"}
